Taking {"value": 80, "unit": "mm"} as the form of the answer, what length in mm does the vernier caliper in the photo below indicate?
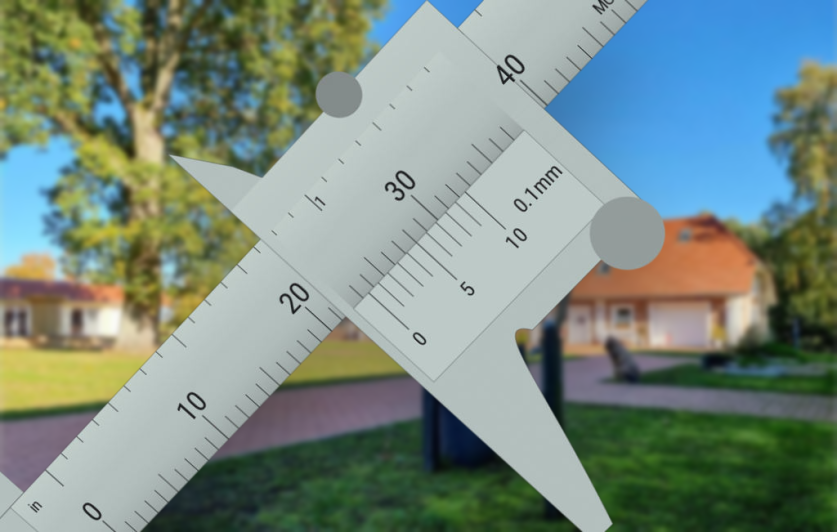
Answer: {"value": 23.5, "unit": "mm"}
